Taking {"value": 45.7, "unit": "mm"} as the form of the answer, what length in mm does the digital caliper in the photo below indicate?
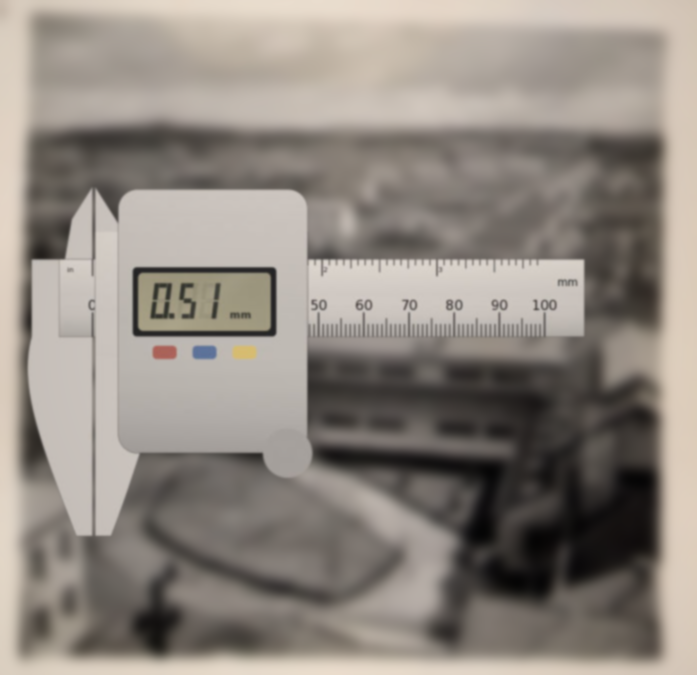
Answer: {"value": 0.51, "unit": "mm"}
